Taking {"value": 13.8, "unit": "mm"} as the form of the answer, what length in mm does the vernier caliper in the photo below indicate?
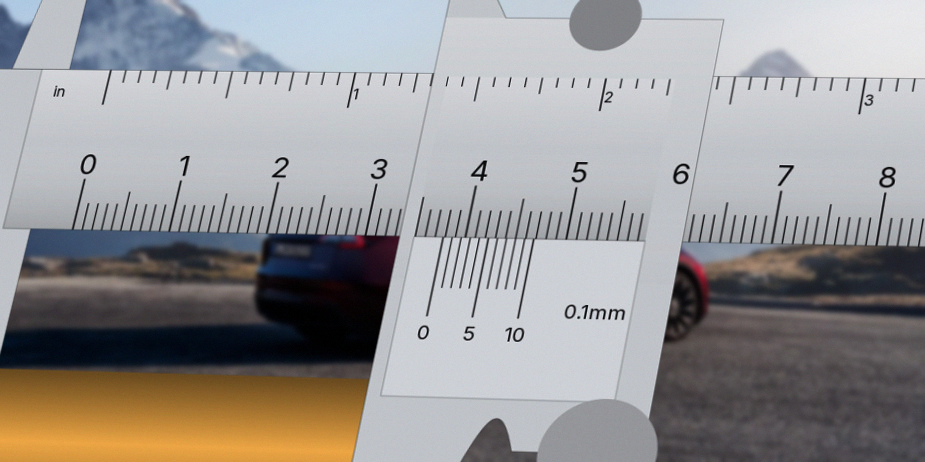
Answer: {"value": 37.8, "unit": "mm"}
